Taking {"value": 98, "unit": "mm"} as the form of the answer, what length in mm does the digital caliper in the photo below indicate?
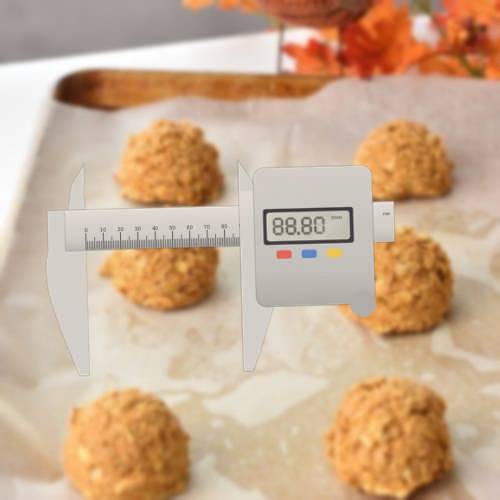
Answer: {"value": 88.80, "unit": "mm"}
